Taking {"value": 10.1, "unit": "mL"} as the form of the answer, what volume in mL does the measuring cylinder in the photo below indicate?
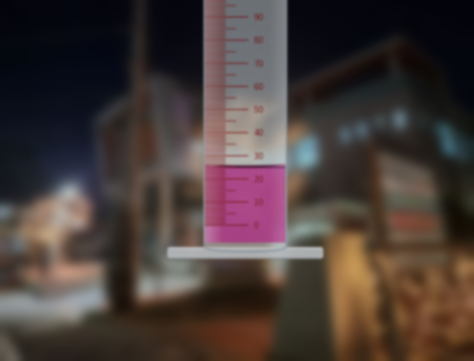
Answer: {"value": 25, "unit": "mL"}
